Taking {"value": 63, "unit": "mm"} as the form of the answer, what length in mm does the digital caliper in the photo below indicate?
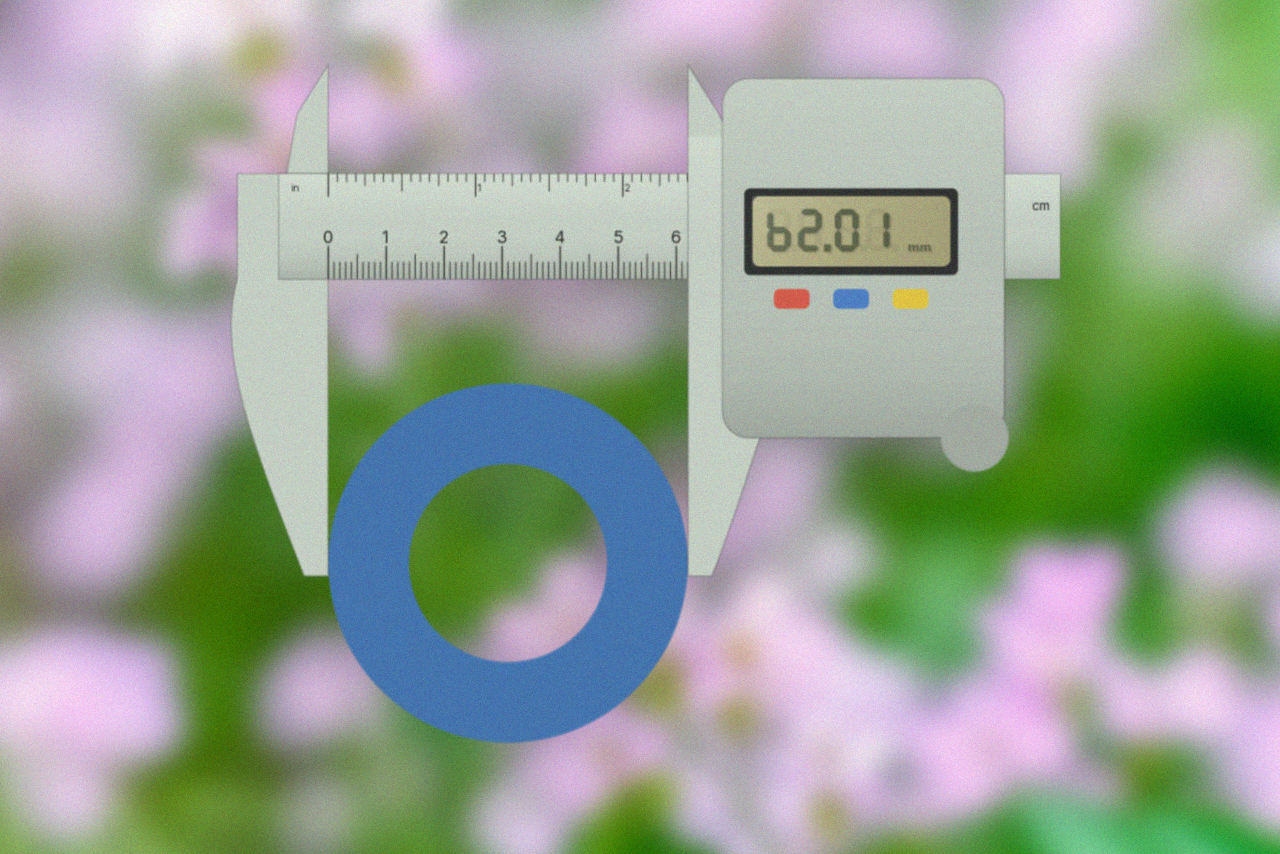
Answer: {"value": 62.01, "unit": "mm"}
